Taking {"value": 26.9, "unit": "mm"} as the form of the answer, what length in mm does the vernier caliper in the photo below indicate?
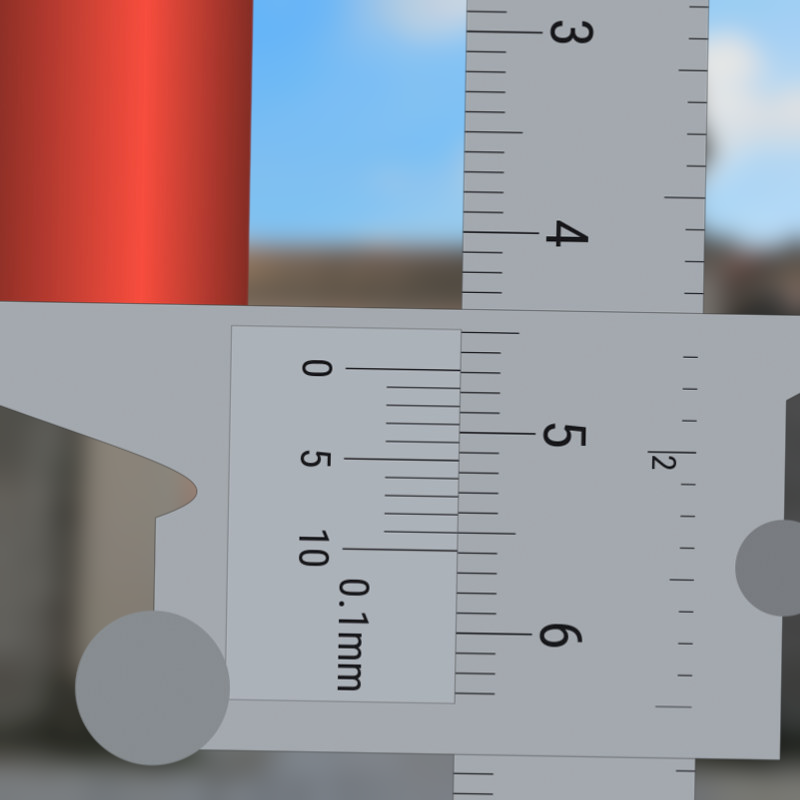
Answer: {"value": 46.9, "unit": "mm"}
